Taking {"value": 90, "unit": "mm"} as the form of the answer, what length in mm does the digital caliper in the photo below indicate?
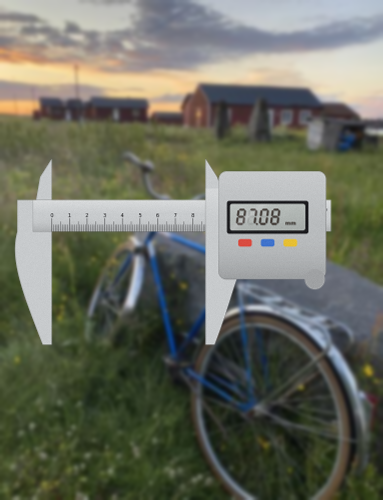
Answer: {"value": 87.08, "unit": "mm"}
